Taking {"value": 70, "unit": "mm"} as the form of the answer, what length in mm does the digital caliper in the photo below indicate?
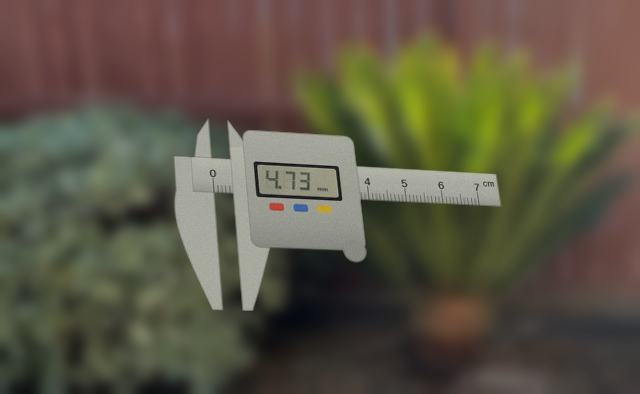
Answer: {"value": 4.73, "unit": "mm"}
